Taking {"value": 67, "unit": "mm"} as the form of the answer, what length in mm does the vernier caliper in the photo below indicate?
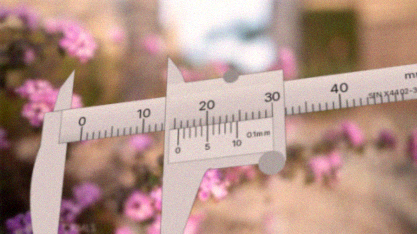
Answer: {"value": 15.6, "unit": "mm"}
